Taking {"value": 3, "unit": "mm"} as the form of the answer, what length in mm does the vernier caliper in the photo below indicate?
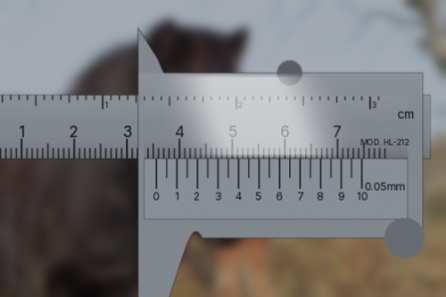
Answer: {"value": 35.6, "unit": "mm"}
